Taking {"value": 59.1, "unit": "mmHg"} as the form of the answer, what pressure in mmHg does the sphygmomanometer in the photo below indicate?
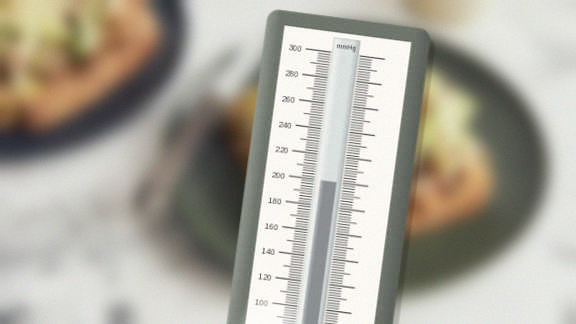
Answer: {"value": 200, "unit": "mmHg"}
